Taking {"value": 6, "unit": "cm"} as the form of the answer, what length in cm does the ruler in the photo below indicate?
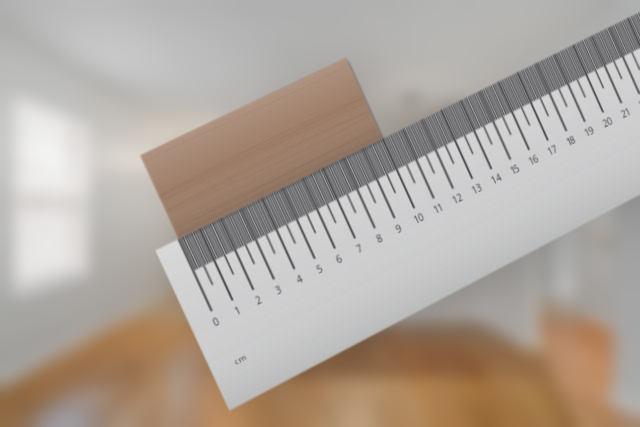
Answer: {"value": 10, "unit": "cm"}
